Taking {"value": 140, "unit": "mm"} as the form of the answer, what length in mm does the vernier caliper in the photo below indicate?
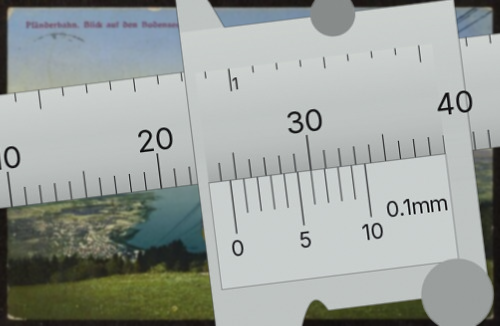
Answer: {"value": 24.6, "unit": "mm"}
